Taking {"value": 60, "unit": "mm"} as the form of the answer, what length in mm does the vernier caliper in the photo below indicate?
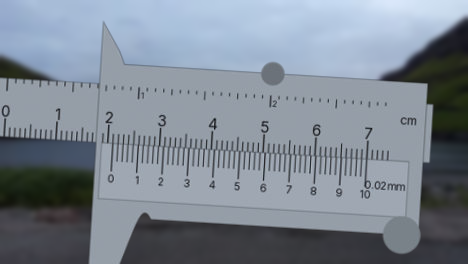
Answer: {"value": 21.0, "unit": "mm"}
